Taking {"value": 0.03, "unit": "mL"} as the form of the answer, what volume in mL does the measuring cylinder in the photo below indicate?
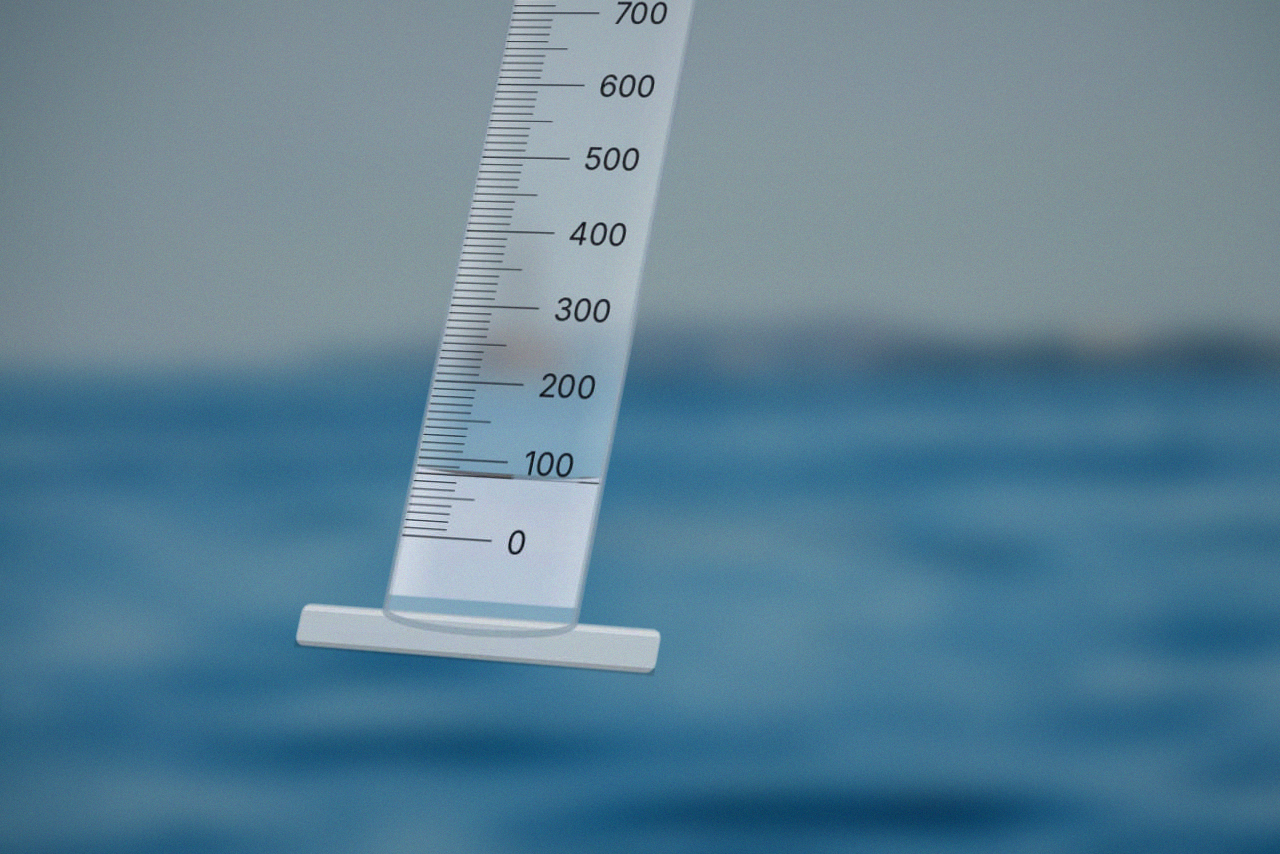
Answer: {"value": 80, "unit": "mL"}
